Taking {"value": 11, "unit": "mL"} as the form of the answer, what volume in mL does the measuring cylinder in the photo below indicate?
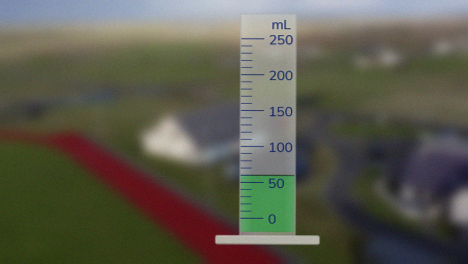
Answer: {"value": 60, "unit": "mL"}
